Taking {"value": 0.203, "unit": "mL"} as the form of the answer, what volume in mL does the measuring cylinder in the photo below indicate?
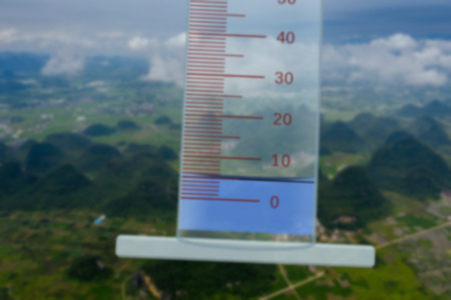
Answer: {"value": 5, "unit": "mL"}
